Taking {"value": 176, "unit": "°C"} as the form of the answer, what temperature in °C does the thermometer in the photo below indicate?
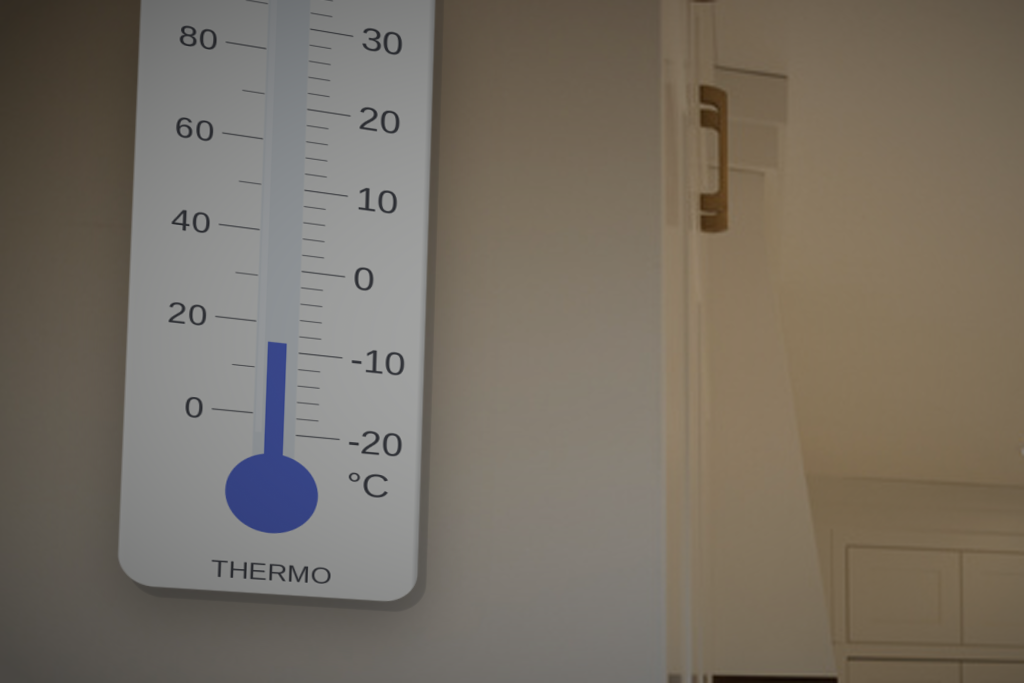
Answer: {"value": -9, "unit": "°C"}
